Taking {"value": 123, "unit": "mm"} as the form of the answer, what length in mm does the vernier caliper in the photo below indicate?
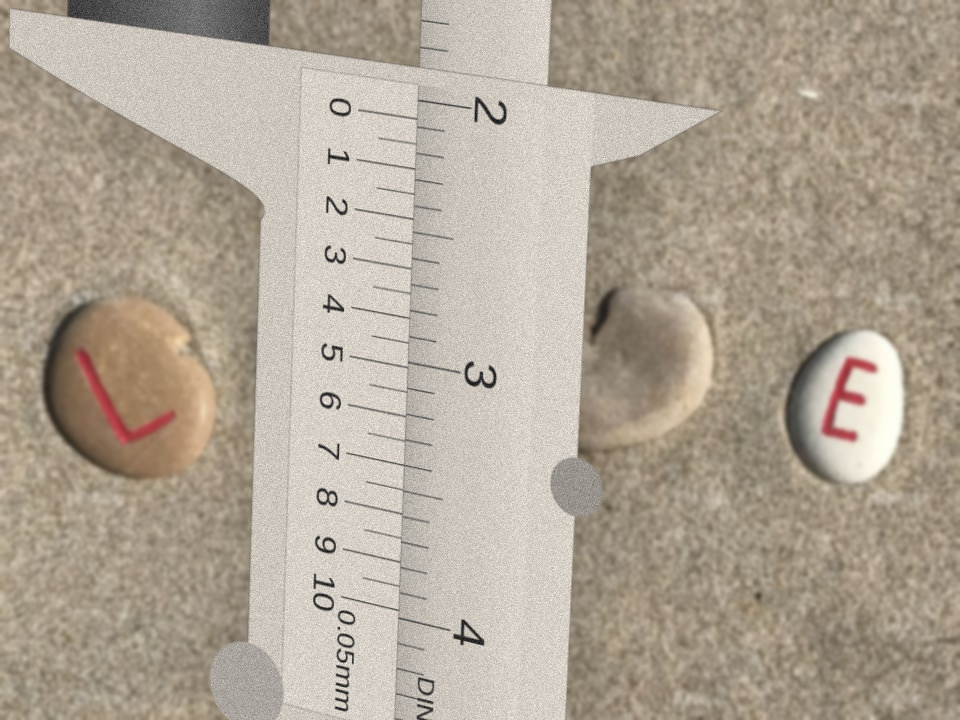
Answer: {"value": 20.70, "unit": "mm"}
